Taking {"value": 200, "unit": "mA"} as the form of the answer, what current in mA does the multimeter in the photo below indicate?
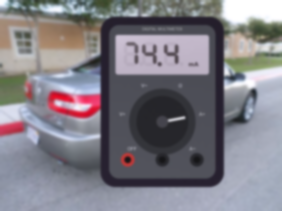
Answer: {"value": 74.4, "unit": "mA"}
